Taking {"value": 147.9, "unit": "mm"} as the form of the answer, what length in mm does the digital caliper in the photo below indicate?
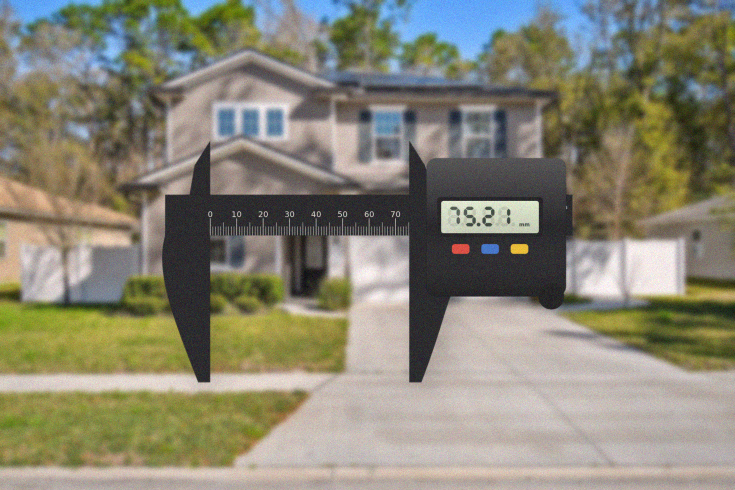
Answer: {"value": 75.21, "unit": "mm"}
